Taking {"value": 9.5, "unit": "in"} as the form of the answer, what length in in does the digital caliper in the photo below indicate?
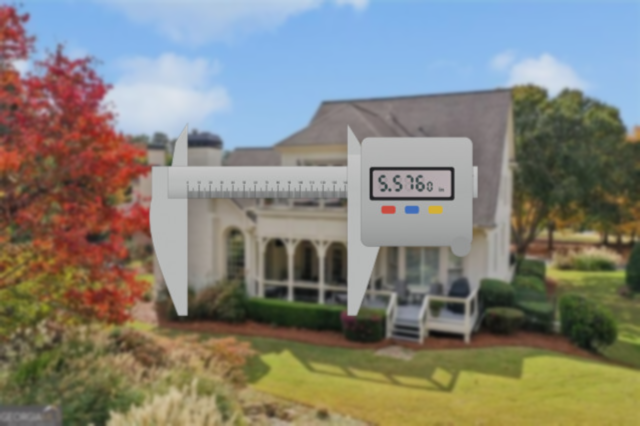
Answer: {"value": 5.5760, "unit": "in"}
